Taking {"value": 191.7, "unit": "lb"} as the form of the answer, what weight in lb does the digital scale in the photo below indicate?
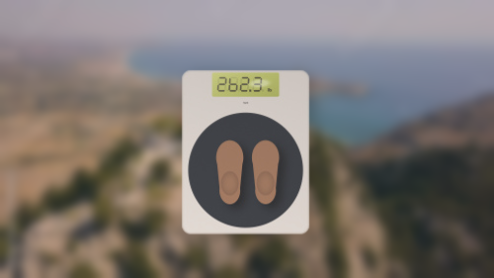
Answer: {"value": 262.3, "unit": "lb"}
